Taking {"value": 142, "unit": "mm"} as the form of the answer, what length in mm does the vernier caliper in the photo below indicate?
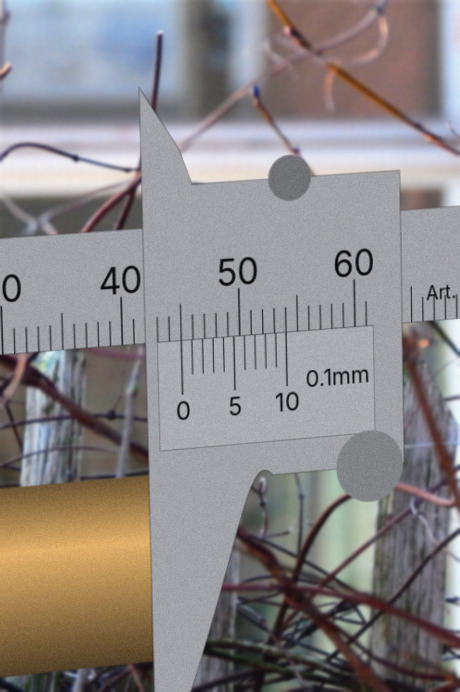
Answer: {"value": 45.0, "unit": "mm"}
